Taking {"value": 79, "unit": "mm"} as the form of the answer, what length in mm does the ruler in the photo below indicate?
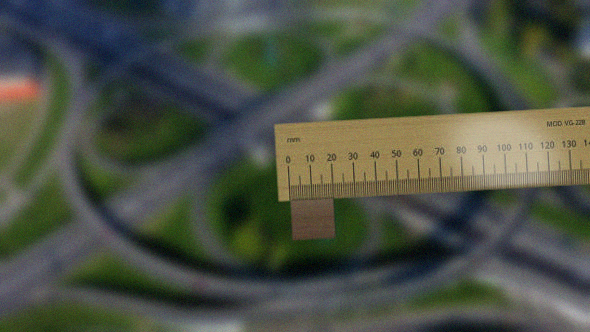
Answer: {"value": 20, "unit": "mm"}
